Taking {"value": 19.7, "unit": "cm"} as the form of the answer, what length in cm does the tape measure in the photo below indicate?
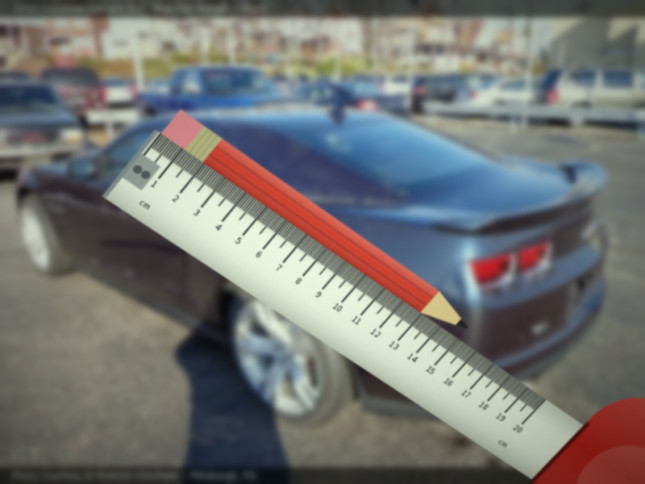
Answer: {"value": 15, "unit": "cm"}
